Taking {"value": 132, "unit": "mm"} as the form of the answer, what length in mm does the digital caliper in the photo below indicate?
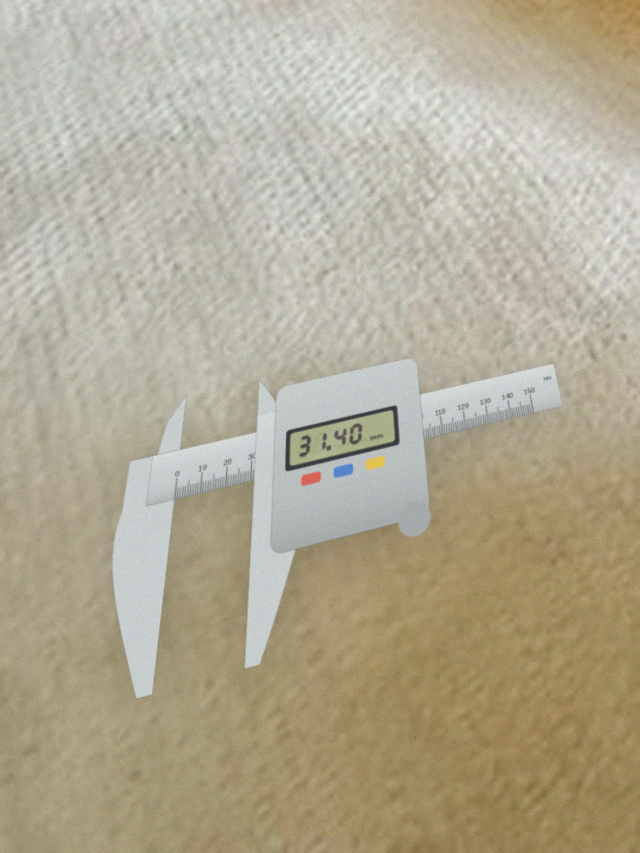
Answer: {"value": 31.40, "unit": "mm"}
